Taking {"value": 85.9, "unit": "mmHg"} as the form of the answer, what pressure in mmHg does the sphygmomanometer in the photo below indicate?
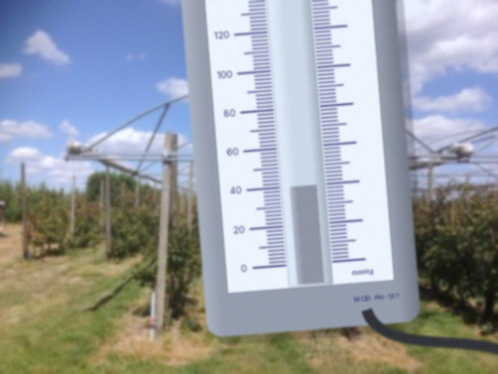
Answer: {"value": 40, "unit": "mmHg"}
